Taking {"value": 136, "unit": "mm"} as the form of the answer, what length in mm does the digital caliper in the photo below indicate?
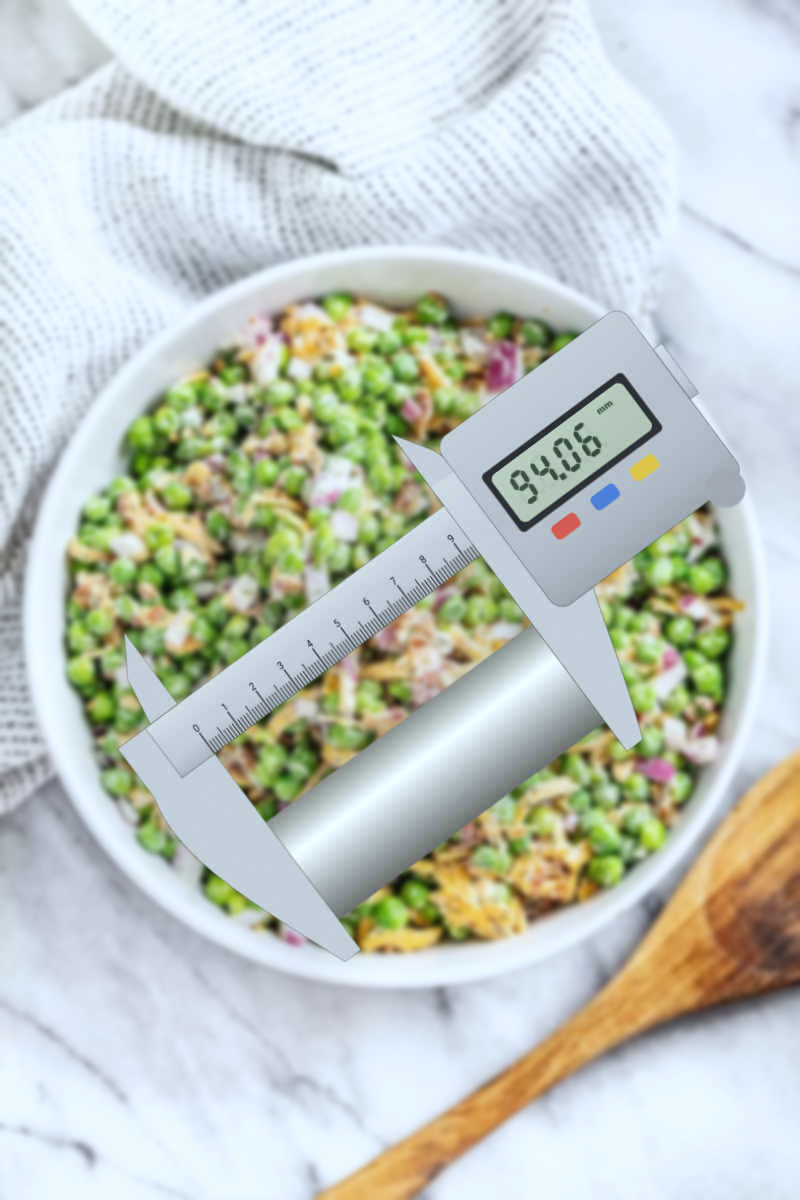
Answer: {"value": 94.06, "unit": "mm"}
